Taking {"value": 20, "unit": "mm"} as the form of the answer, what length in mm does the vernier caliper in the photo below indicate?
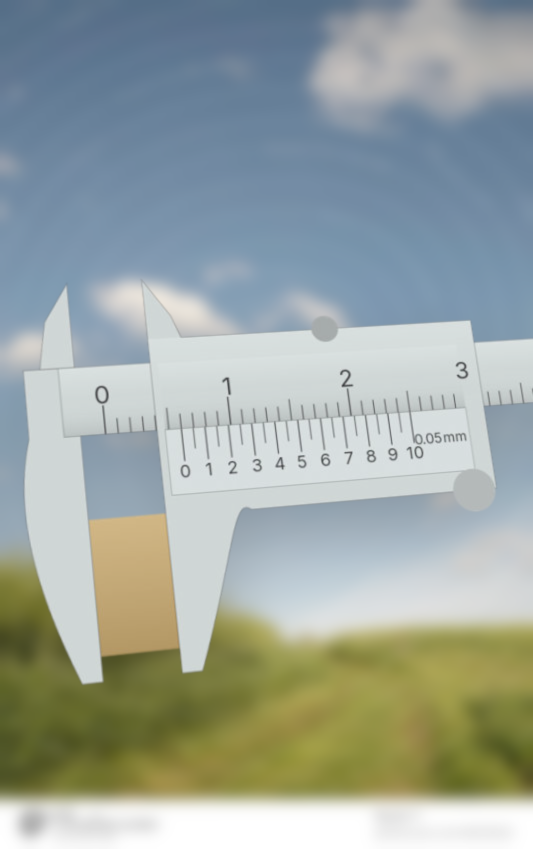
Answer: {"value": 6.0, "unit": "mm"}
